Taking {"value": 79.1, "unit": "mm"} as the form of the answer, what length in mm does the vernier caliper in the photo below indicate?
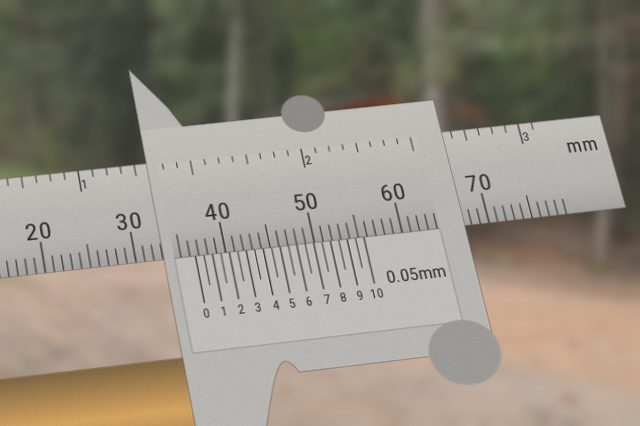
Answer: {"value": 36.6, "unit": "mm"}
